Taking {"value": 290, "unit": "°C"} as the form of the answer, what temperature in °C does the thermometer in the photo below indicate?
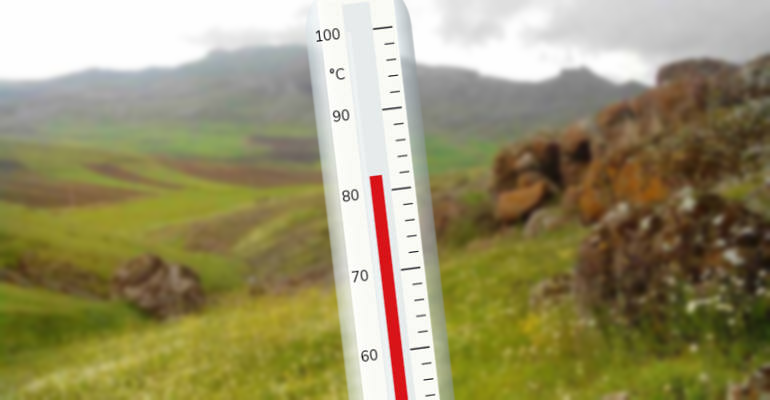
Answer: {"value": 82, "unit": "°C"}
